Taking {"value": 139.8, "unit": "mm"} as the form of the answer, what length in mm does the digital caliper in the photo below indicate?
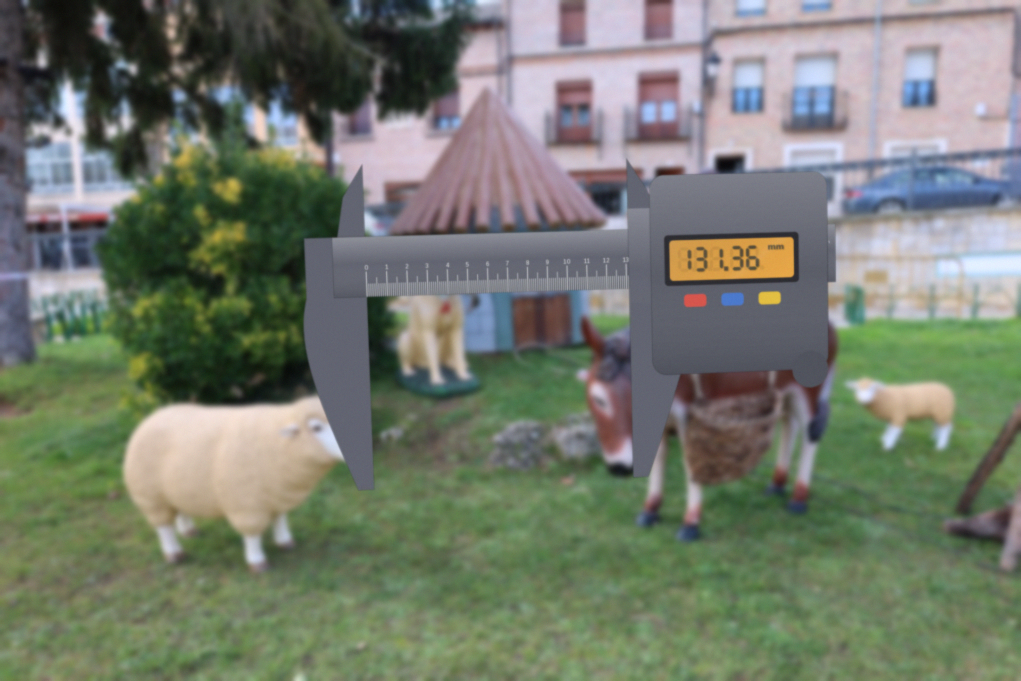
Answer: {"value": 131.36, "unit": "mm"}
